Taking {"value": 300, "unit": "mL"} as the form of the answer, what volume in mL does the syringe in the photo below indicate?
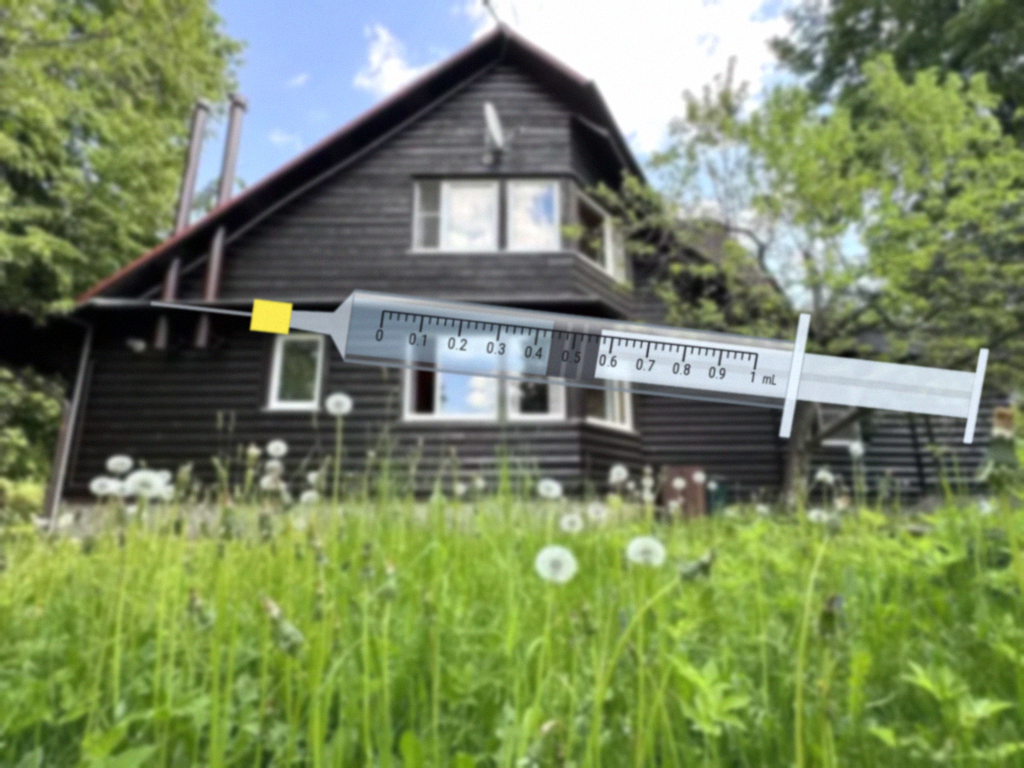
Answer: {"value": 0.44, "unit": "mL"}
